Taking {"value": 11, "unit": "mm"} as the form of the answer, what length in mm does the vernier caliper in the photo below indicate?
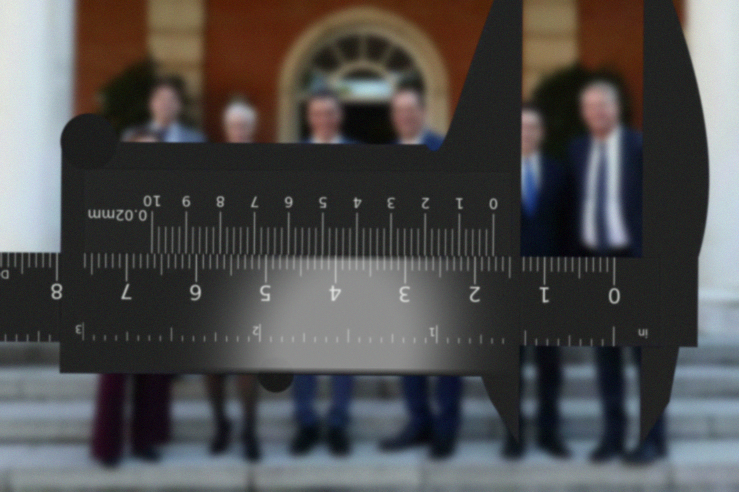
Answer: {"value": 17.4, "unit": "mm"}
